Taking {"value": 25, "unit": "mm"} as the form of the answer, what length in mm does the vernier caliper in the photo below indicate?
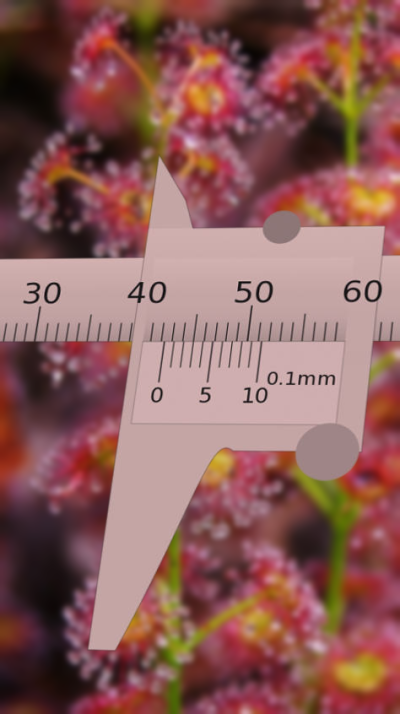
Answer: {"value": 42.3, "unit": "mm"}
